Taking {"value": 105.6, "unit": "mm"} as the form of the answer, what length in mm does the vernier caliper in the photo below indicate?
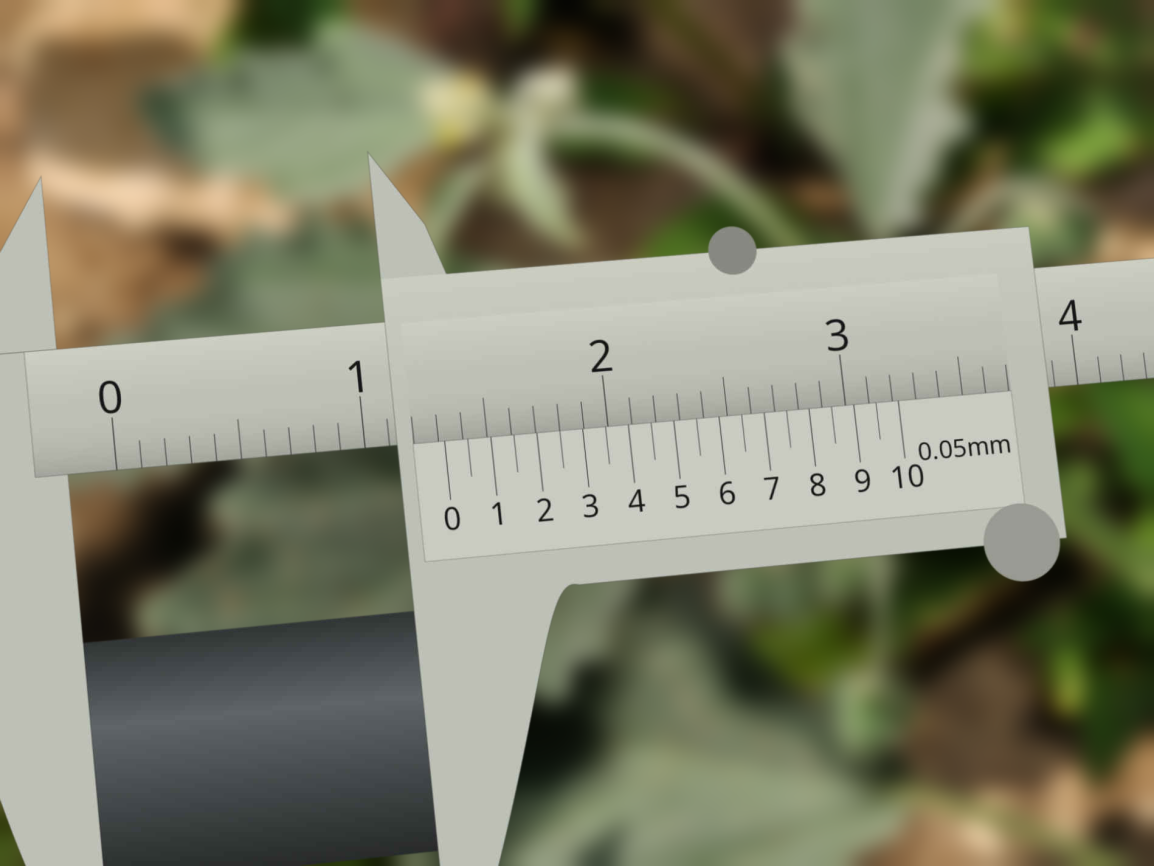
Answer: {"value": 13.25, "unit": "mm"}
